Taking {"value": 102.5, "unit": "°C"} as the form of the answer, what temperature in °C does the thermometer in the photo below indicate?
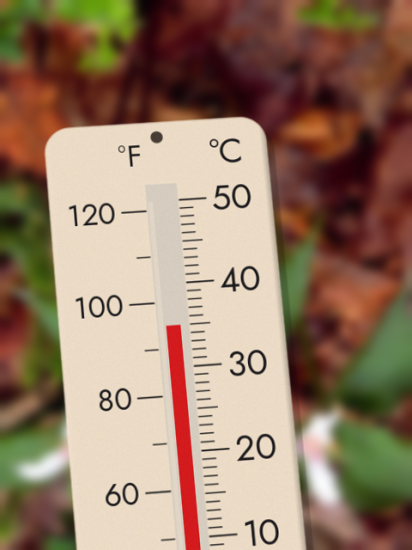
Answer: {"value": 35, "unit": "°C"}
